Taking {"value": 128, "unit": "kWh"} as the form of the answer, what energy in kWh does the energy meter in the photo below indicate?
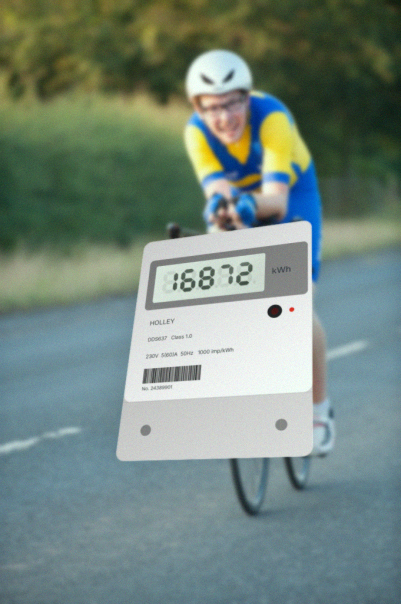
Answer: {"value": 16872, "unit": "kWh"}
